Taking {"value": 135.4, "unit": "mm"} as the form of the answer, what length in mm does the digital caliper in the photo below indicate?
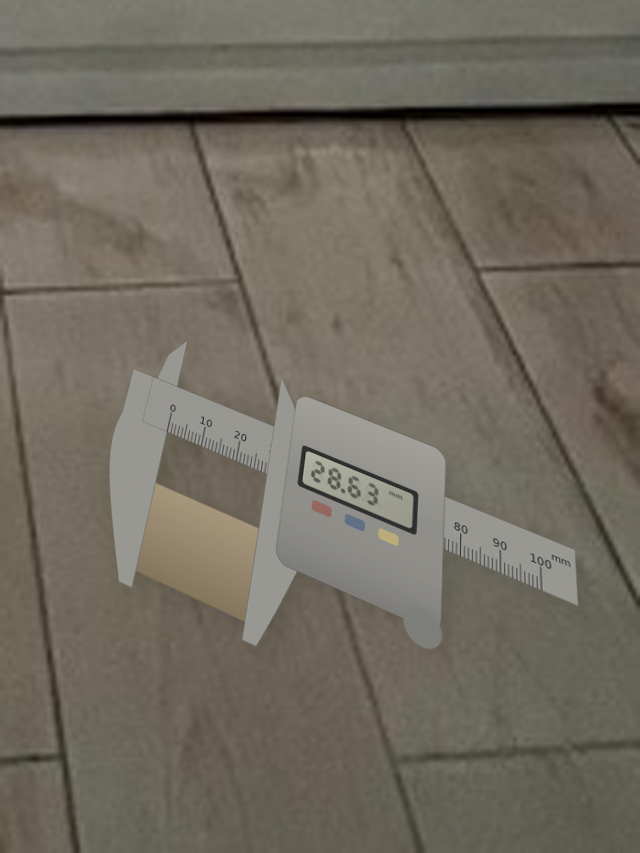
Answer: {"value": 28.63, "unit": "mm"}
